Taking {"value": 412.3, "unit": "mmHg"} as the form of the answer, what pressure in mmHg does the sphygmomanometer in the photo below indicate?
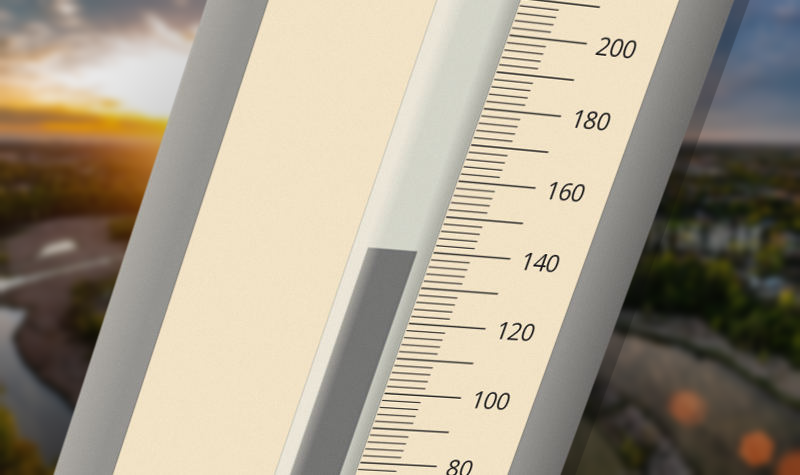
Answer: {"value": 140, "unit": "mmHg"}
